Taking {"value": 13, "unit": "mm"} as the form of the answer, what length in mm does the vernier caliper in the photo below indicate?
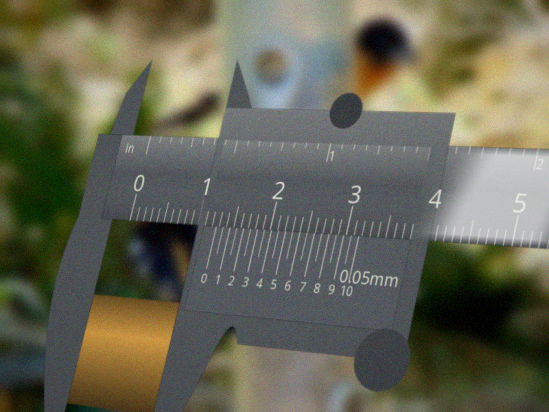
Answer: {"value": 12.6, "unit": "mm"}
